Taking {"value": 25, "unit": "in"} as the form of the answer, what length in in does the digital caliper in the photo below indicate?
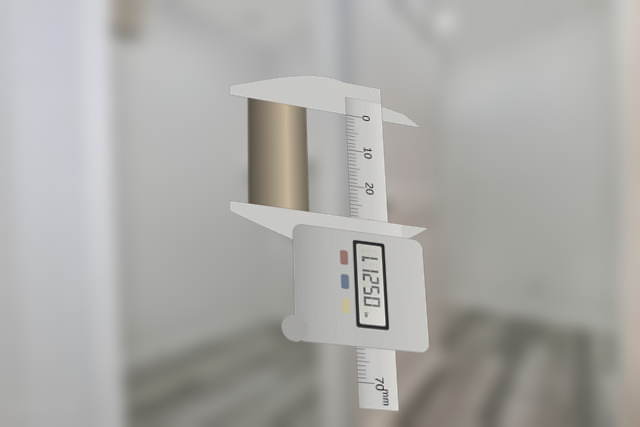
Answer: {"value": 1.1250, "unit": "in"}
